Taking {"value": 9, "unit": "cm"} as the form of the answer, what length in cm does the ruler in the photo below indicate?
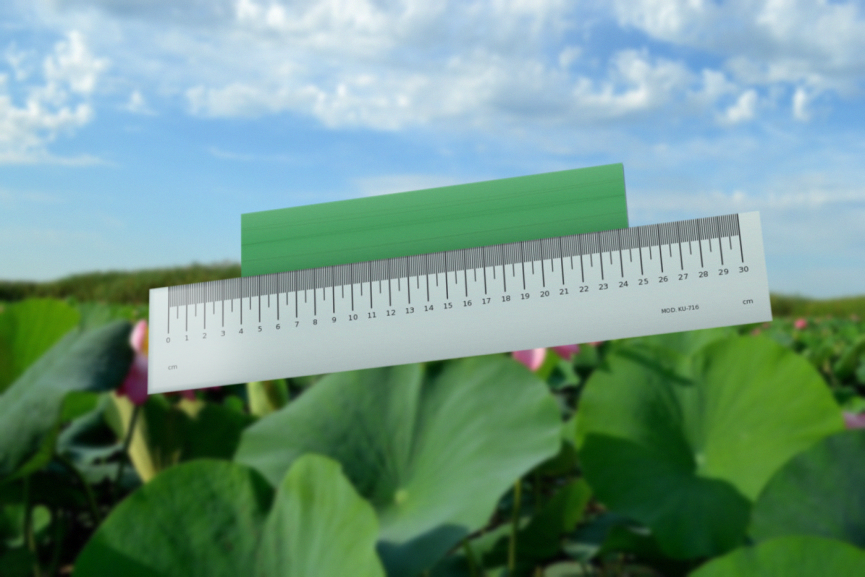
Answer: {"value": 20.5, "unit": "cm"}
